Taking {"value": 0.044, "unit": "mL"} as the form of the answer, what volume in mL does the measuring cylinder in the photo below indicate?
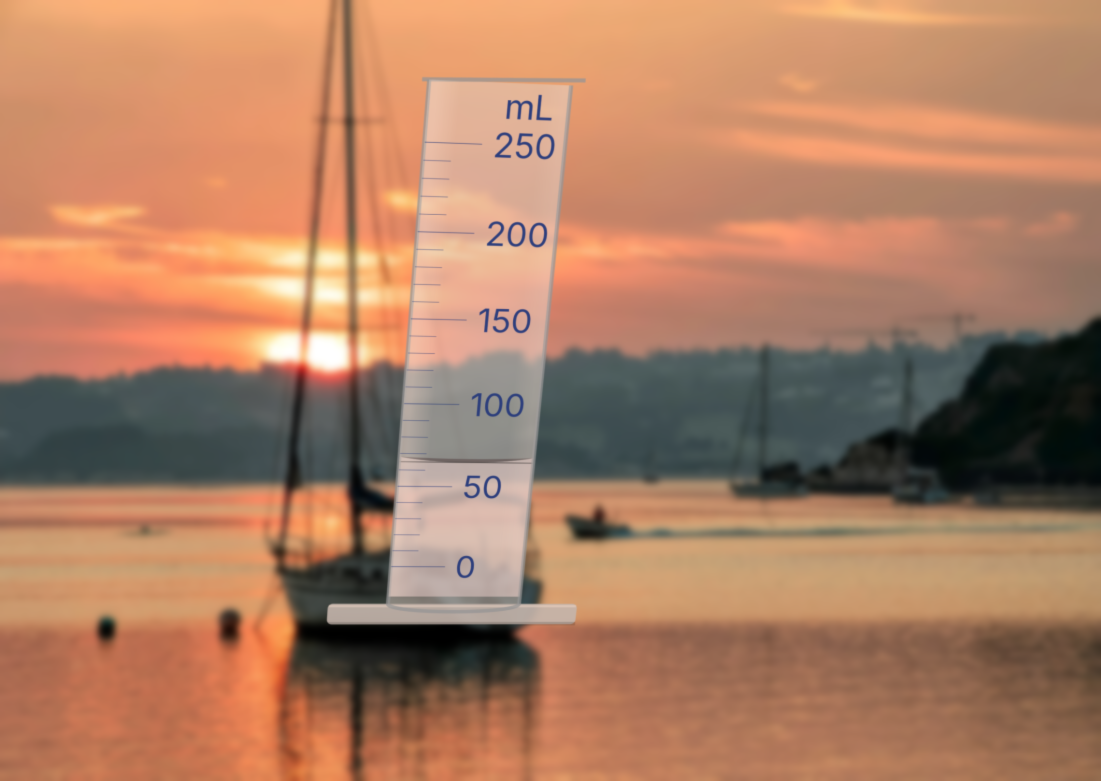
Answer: {"value": 65, "unit": "mL"}
